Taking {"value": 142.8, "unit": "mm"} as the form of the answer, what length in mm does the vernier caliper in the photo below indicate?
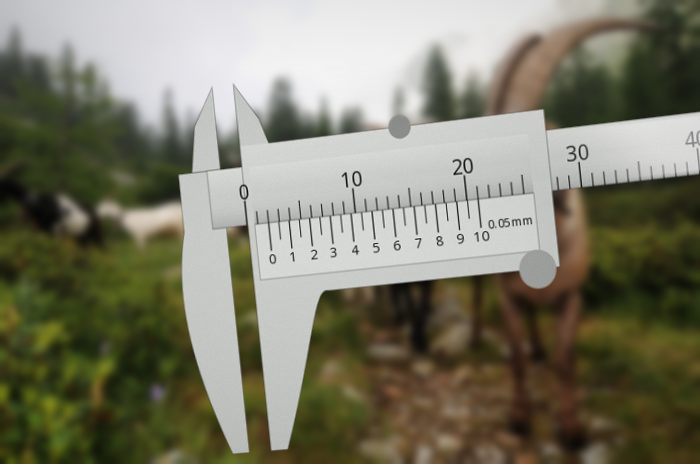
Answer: {"value": 2.0, "unit": "mm"}
